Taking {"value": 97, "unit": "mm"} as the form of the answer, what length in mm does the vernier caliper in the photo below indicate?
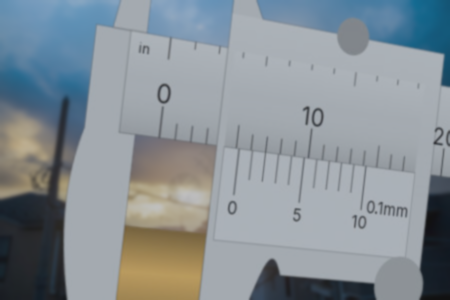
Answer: {"value": 5.2, "unit": "mm"}
